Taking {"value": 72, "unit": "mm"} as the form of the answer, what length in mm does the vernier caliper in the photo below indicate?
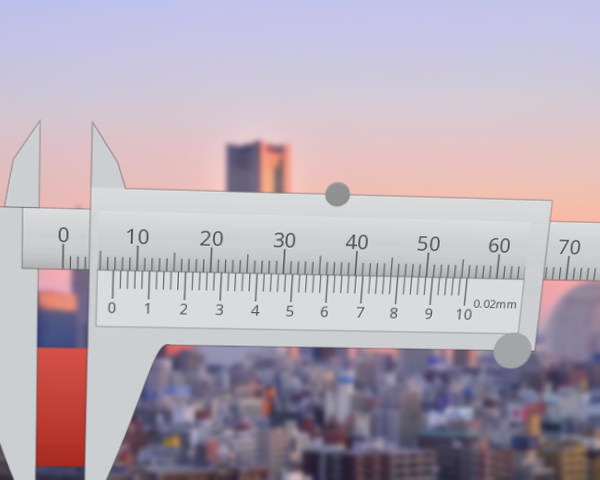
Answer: {"value": 6.8, "unit": "mm"}
